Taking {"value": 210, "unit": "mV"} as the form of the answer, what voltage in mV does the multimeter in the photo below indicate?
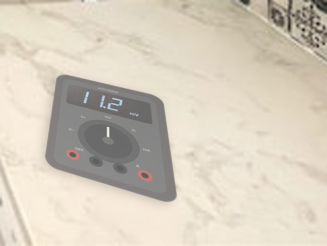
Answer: {"value": 11.2, "unit": "mV"}
